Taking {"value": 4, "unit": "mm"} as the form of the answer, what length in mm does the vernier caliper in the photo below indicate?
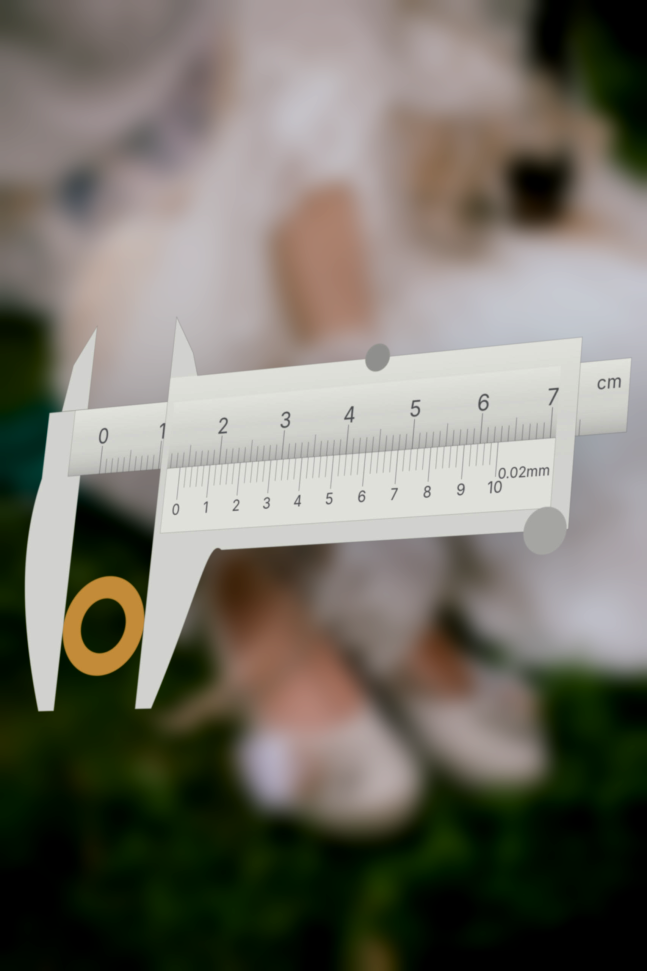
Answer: {"value": 13.6, "unit": "mm"}
